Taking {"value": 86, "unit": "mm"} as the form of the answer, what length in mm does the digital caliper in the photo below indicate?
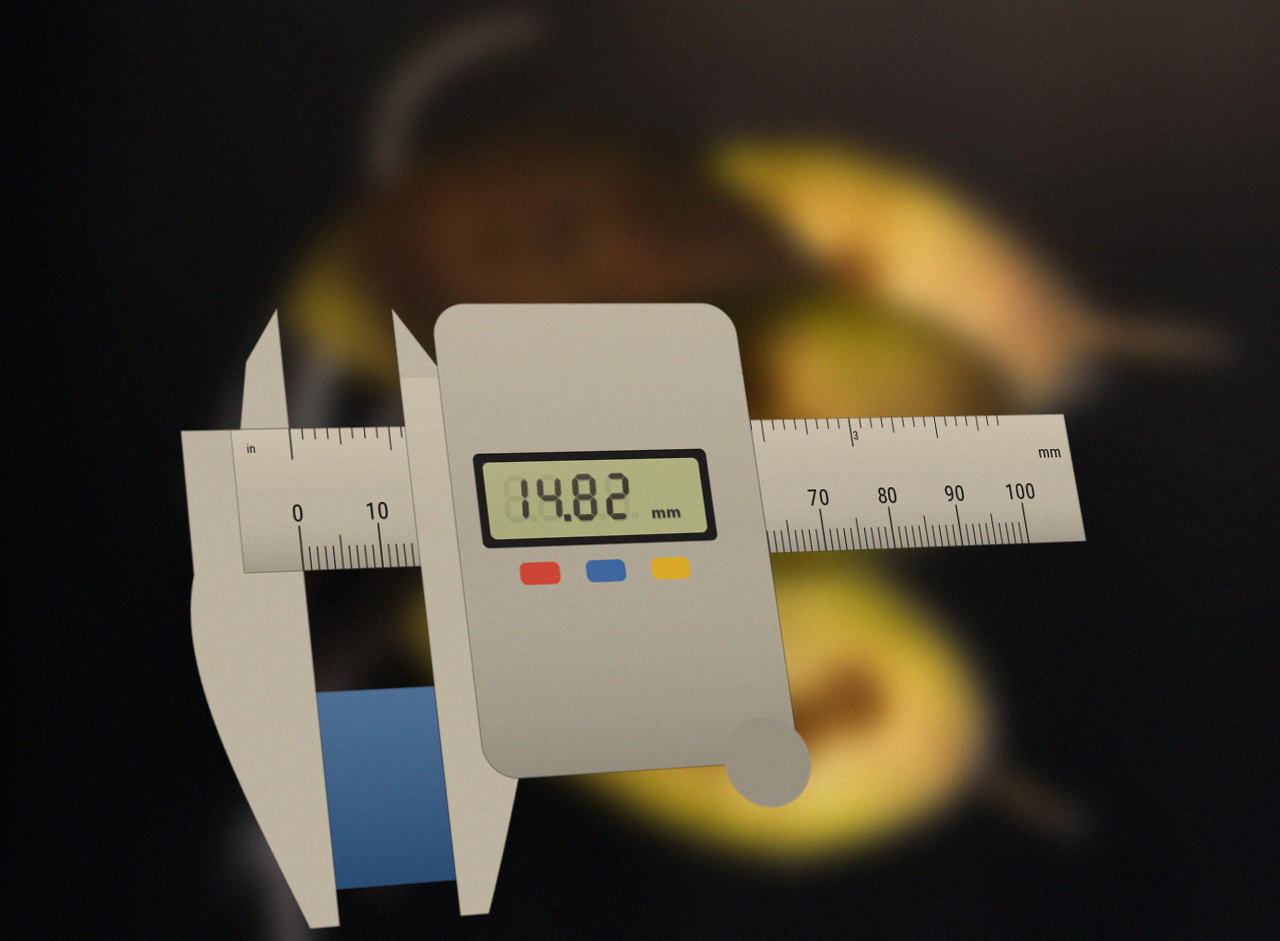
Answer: {"value": 14.82, "unit": "mm"}
